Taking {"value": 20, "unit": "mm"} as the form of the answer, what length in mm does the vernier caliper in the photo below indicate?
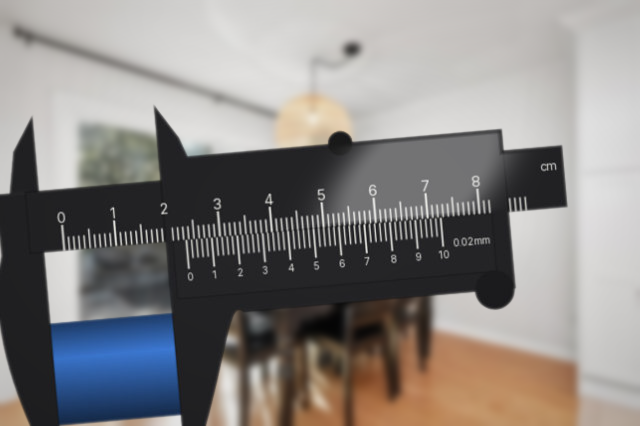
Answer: {"value": 23.5, "unit": "mm"}
